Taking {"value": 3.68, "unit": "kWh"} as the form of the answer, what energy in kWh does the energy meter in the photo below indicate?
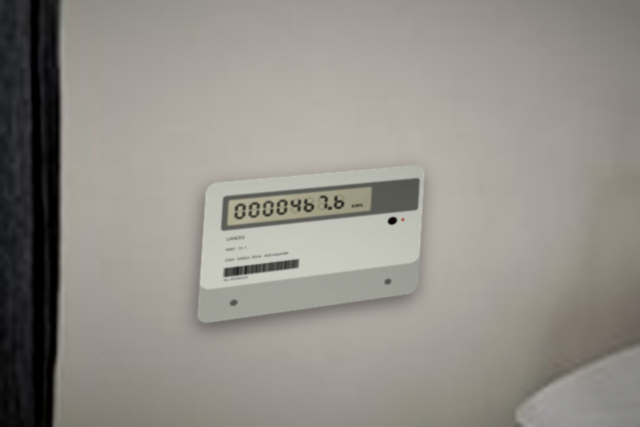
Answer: {"value": 467.6, "unit": "kWh"}
